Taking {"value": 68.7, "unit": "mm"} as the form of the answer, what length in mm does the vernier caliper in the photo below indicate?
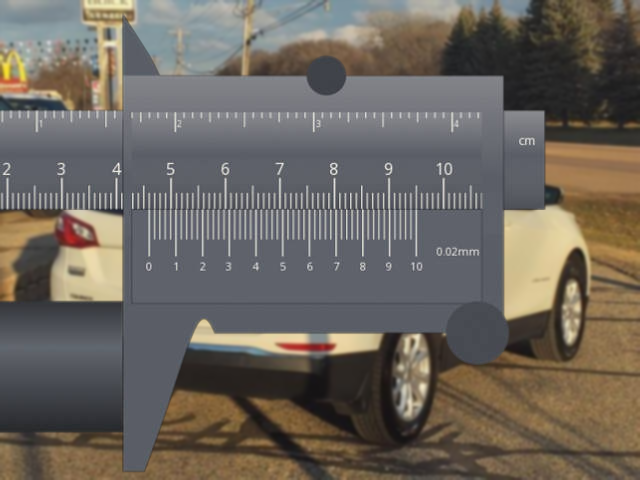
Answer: {"value": 46.0, "unit": "mm"}
